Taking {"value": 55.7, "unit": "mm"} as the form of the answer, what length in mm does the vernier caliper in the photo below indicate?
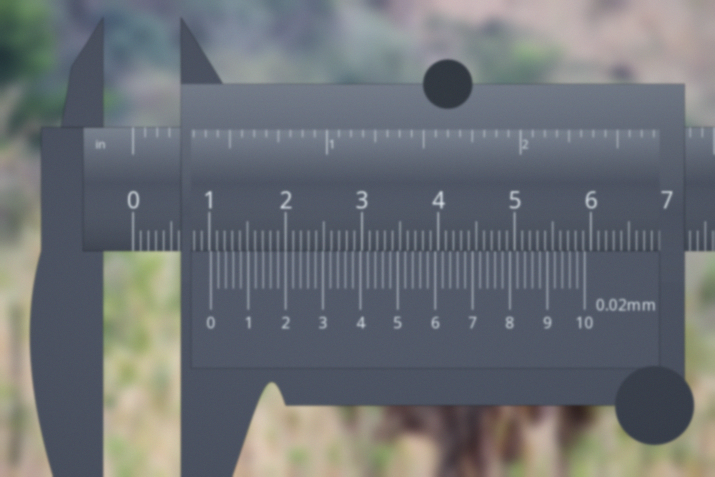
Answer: {"value": 10.2, "unit": "mm"}
